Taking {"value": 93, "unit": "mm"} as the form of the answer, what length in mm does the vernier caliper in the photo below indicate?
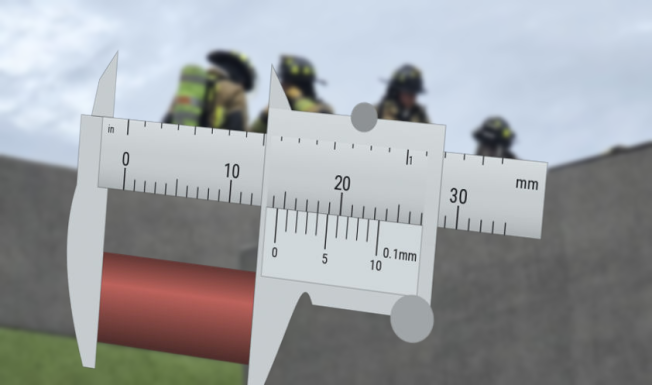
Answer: {"value": 14.4, "unit": "mm"}
